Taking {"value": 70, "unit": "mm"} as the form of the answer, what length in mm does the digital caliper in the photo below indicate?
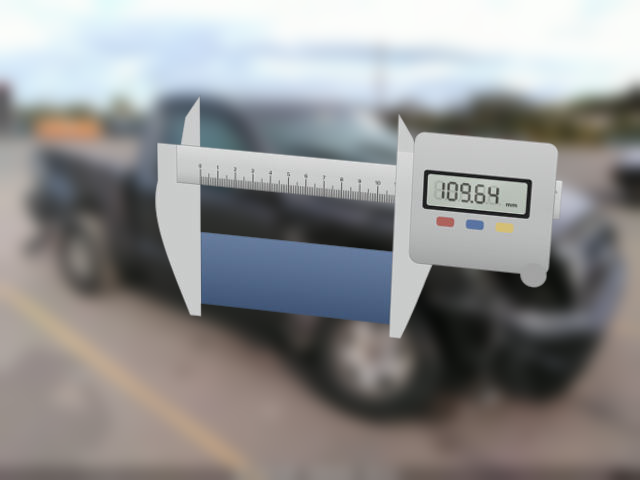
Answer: {"value": 109.64, "unit": "mm"}
